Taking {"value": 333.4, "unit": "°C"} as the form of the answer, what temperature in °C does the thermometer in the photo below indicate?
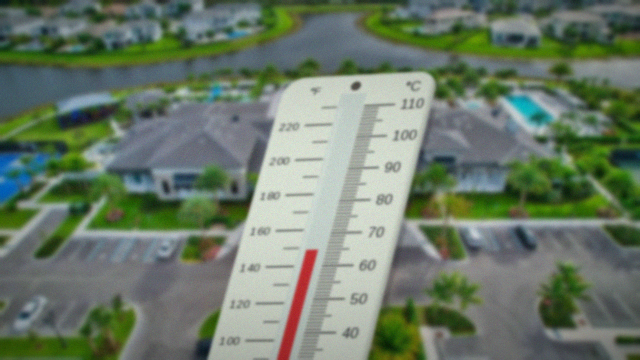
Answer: {"value": 65, "unit": "°C"}
